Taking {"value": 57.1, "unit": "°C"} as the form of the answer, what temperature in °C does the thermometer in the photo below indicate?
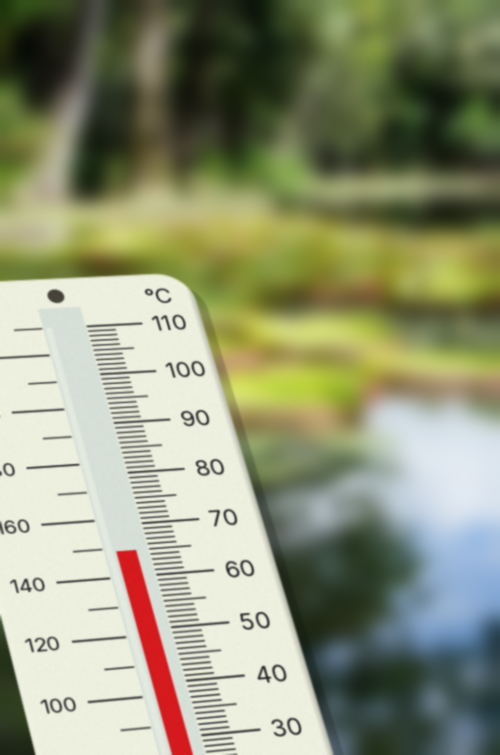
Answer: {"value": 65, "unit": "°C"}
